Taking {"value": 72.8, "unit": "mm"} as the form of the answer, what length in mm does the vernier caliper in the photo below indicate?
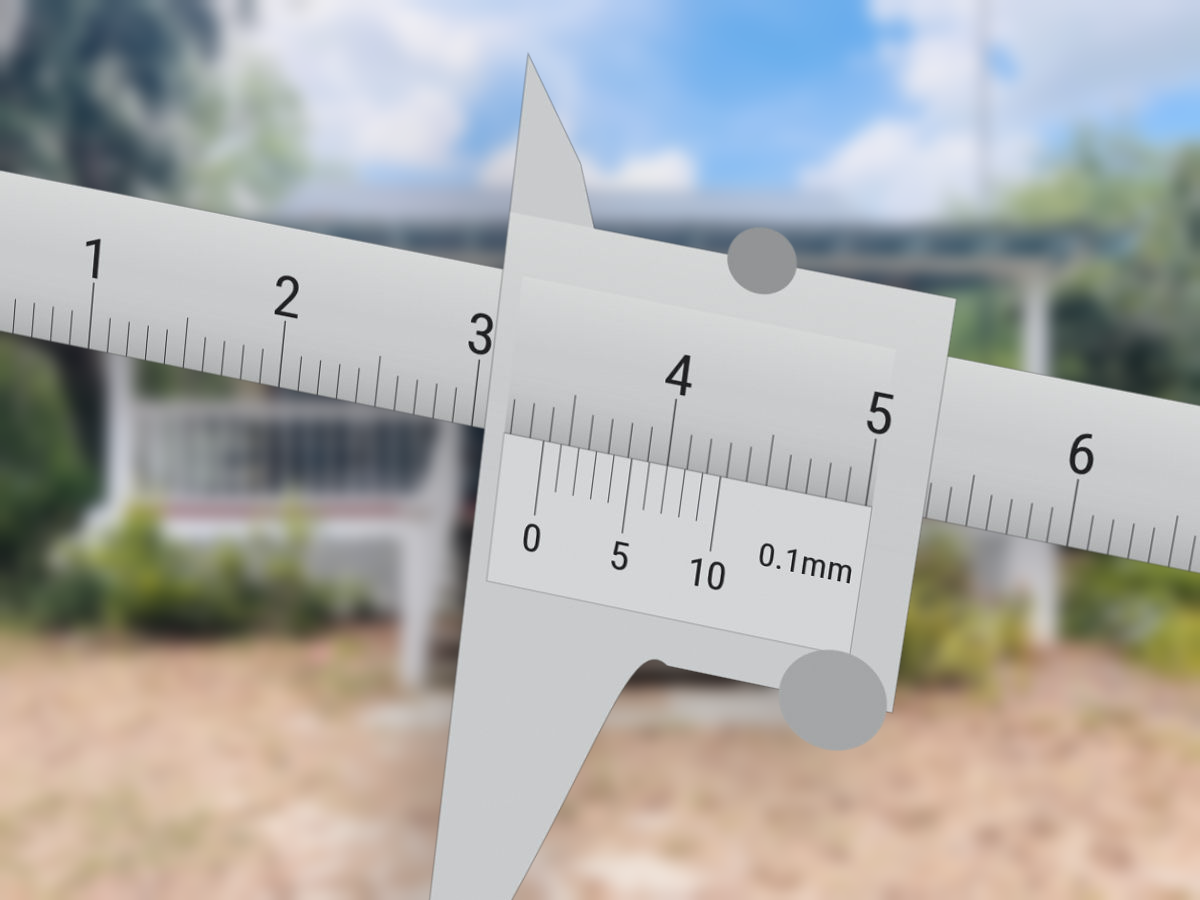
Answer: {"value": 33.7, "unit": "mm"}
